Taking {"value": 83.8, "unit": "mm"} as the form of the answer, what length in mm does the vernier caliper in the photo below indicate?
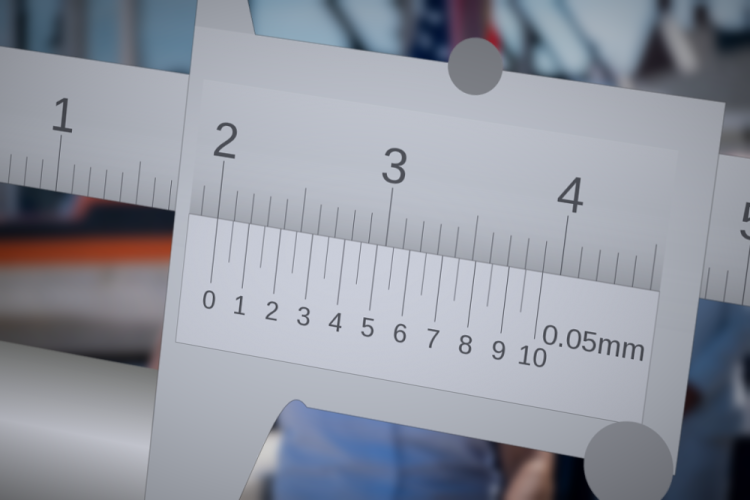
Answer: {"value": 20.0, "unit": "mm"}
